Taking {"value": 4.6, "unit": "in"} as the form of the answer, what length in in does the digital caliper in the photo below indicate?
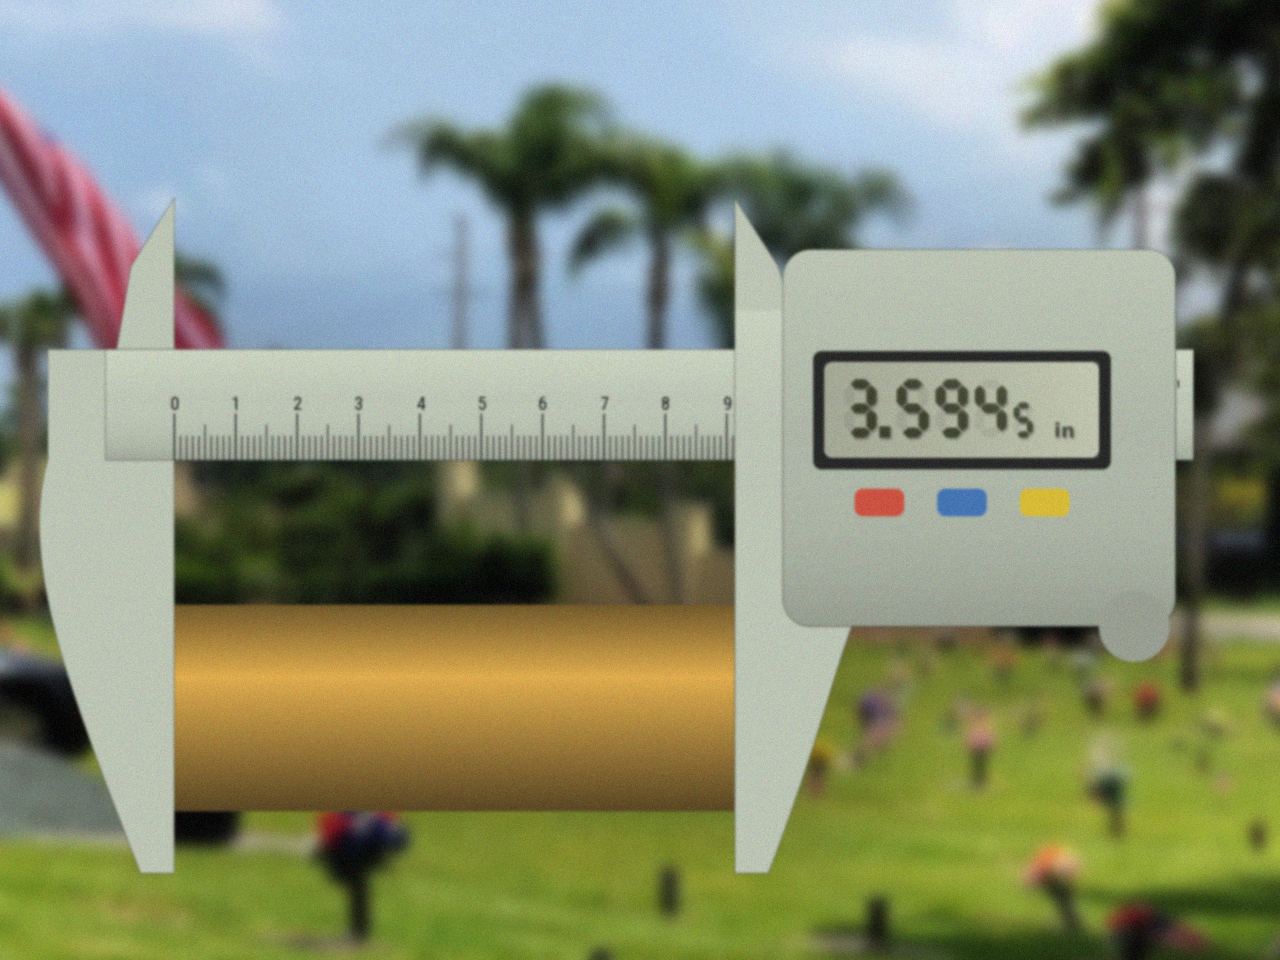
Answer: {"value": 3.5945, "unit": "in"}
